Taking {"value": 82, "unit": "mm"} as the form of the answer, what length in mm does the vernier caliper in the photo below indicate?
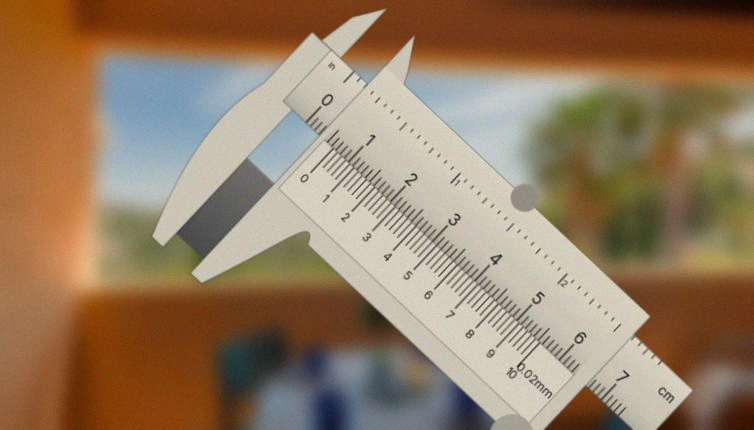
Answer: {"value": 6.5, "unit": "mm"}
